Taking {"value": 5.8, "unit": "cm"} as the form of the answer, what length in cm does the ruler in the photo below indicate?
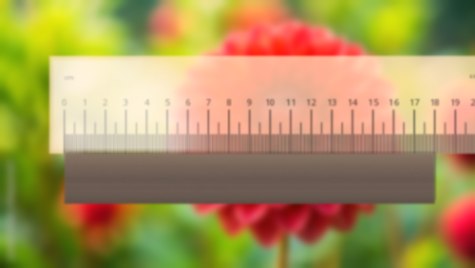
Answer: {"value": 18, "unit": "cm"}
